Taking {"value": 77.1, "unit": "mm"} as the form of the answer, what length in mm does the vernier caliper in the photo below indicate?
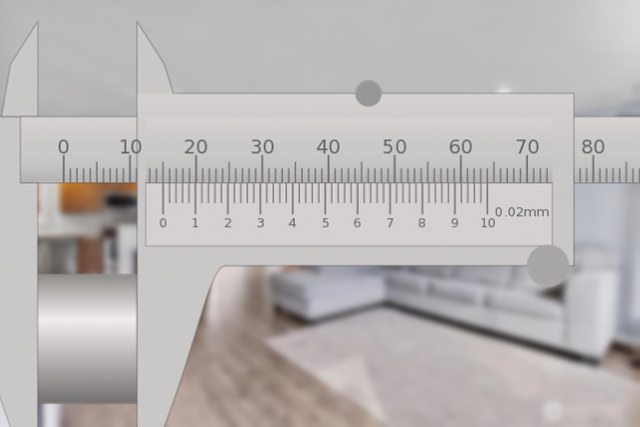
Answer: {"value": 15.0, "unit": "mm"}
